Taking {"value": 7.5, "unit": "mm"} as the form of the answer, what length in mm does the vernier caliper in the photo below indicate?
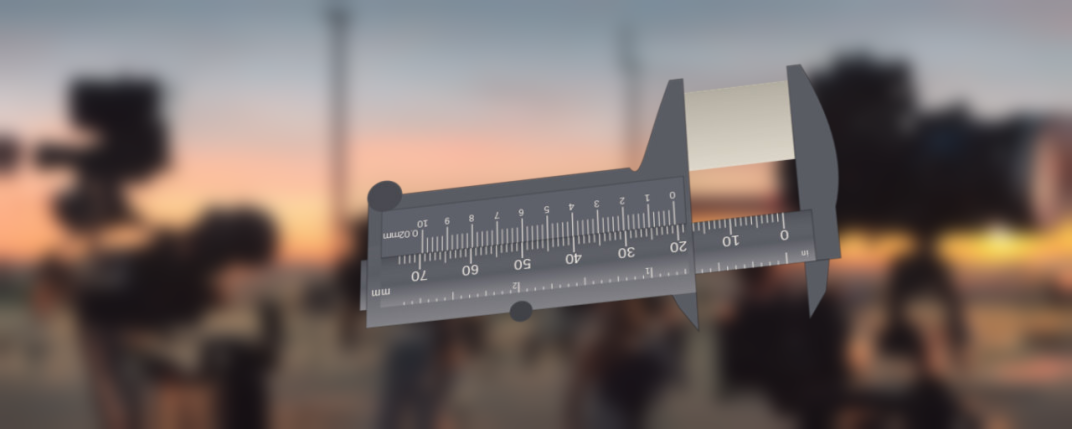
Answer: {"value": 20.5, "unit": "mm"}
